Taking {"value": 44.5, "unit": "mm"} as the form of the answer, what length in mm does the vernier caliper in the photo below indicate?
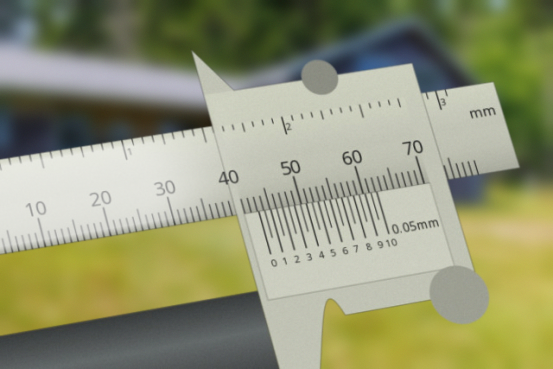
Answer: {"value": 43.2, "unit": "mm"}
